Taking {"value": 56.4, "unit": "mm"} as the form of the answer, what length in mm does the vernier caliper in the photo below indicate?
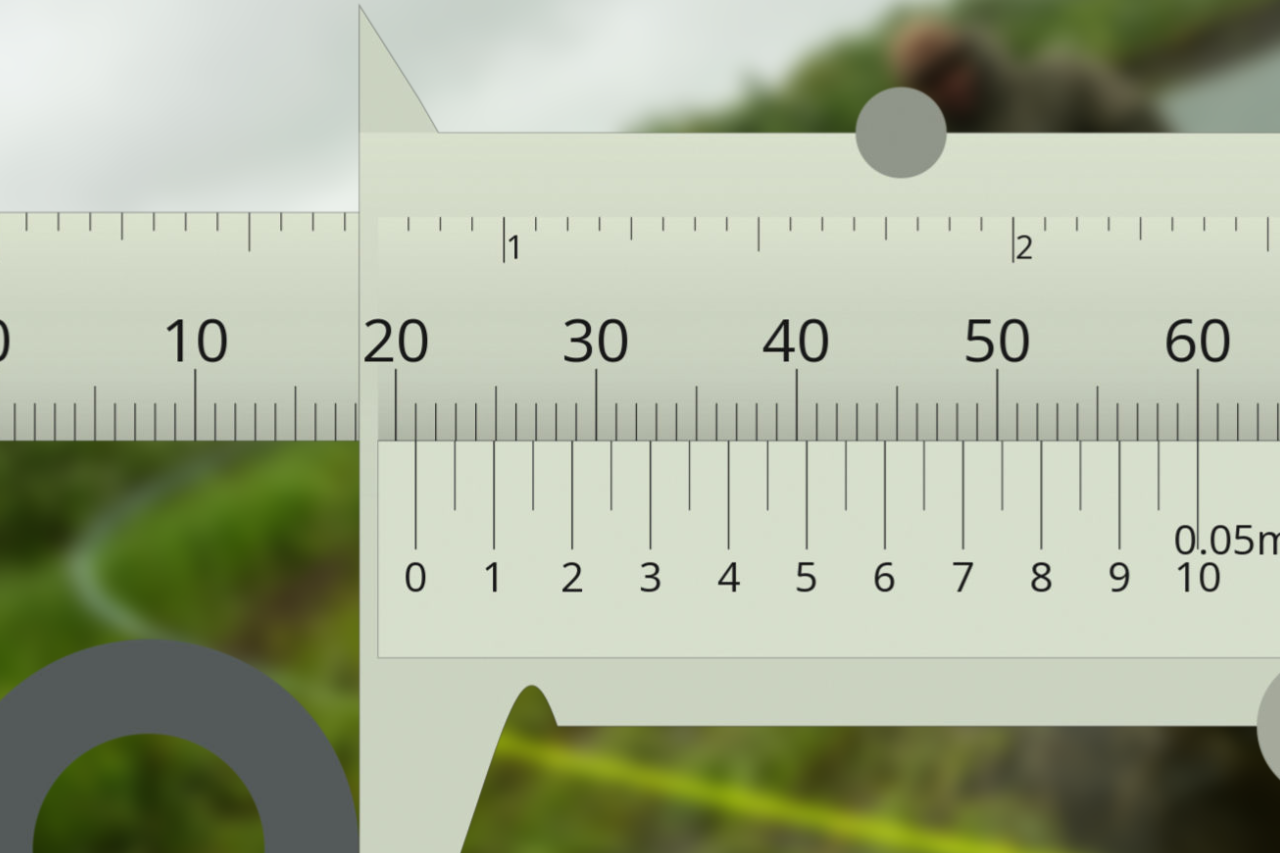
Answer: {"value": 21.0, "unit": "mm"}
